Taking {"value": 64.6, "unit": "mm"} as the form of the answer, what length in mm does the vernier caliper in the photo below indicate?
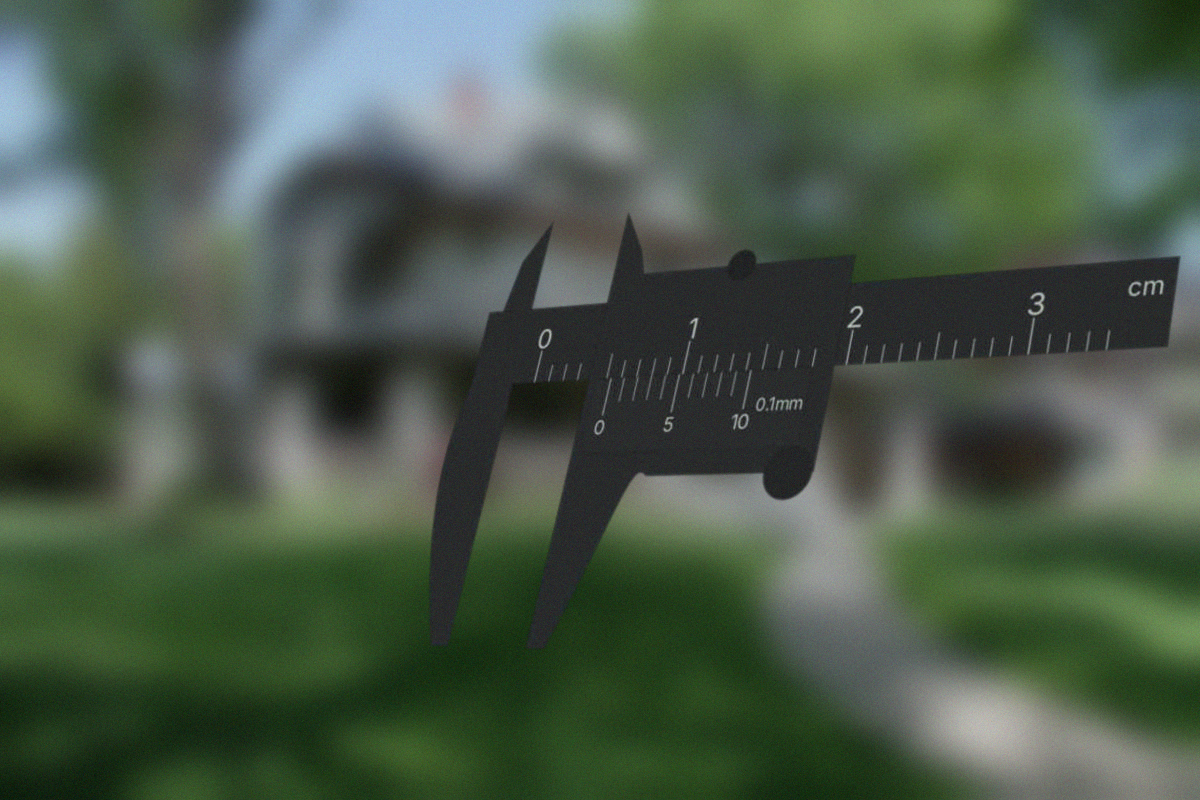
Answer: {"value": 5.3, "unit": "mm"}
